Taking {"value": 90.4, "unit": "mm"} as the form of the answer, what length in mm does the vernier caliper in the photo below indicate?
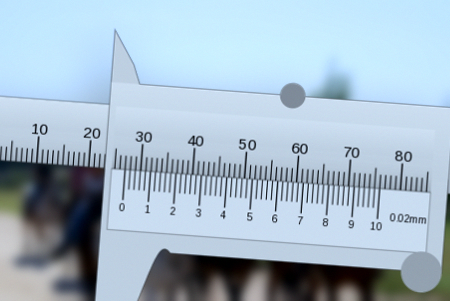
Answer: {"value": 27.0, "unit": "mm"}
